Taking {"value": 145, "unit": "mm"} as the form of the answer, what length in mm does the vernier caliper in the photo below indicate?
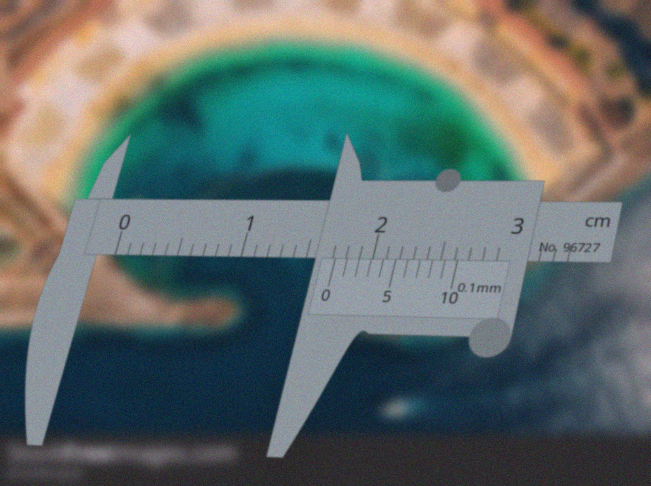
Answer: {"value": 17.2, "unit": "mm"}
